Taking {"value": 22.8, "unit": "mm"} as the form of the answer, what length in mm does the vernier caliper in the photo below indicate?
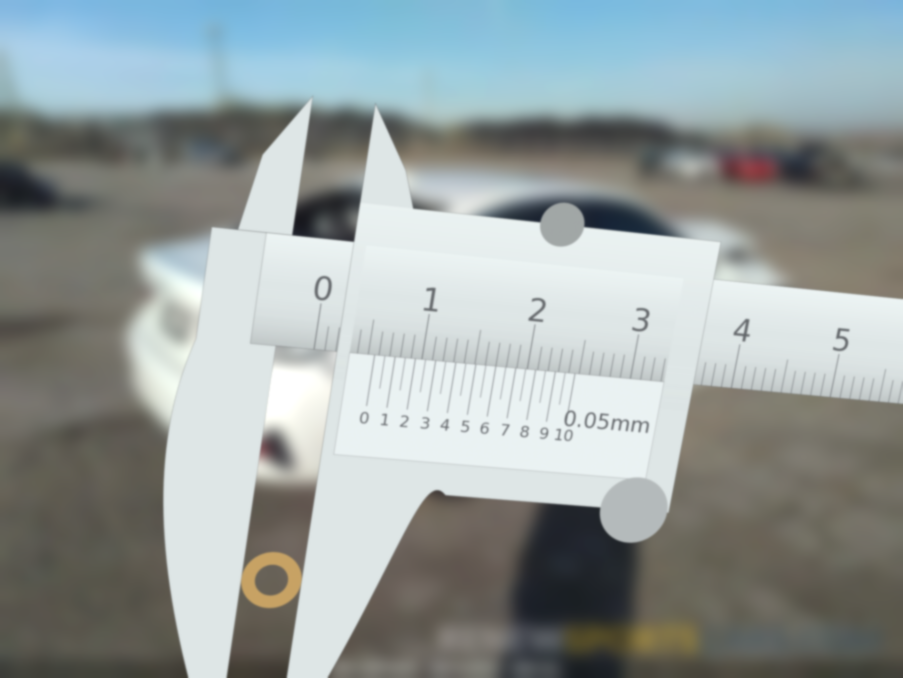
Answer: {"value": 5.6, "unit": "mm"}
